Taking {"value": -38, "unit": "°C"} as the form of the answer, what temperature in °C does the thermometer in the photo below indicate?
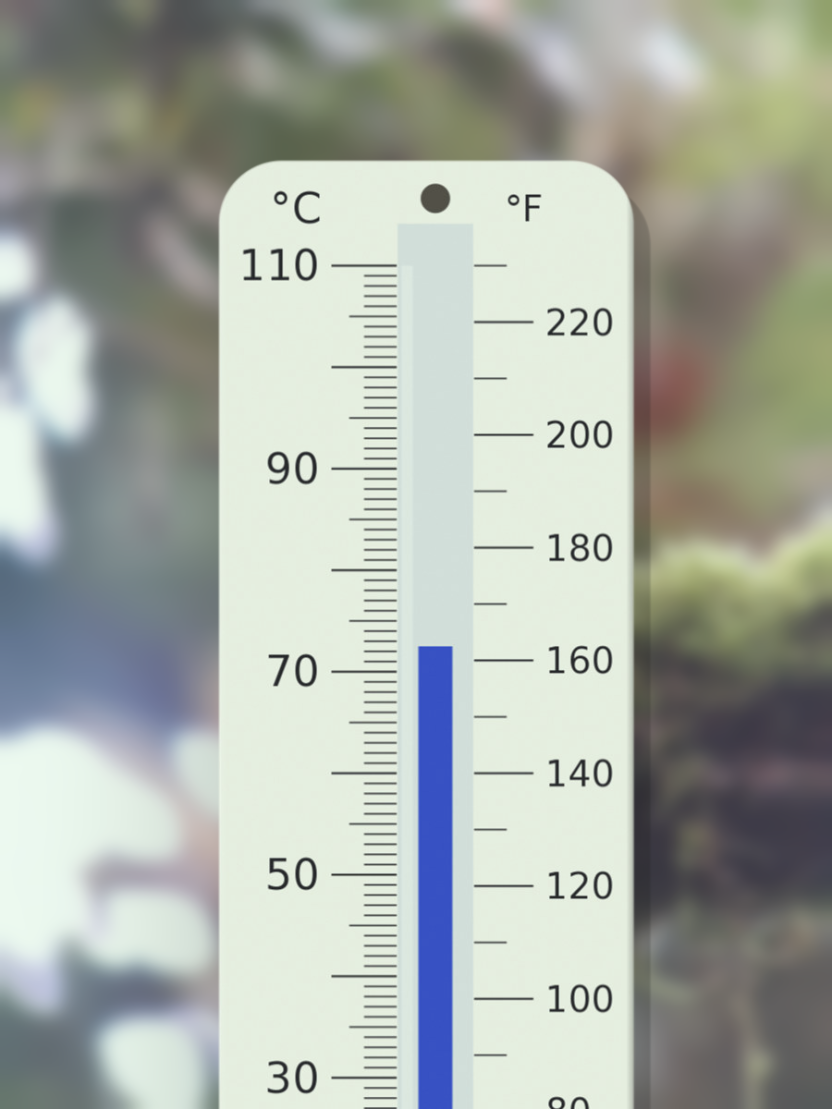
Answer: {"value": 72.5, "unit": "°C"}
